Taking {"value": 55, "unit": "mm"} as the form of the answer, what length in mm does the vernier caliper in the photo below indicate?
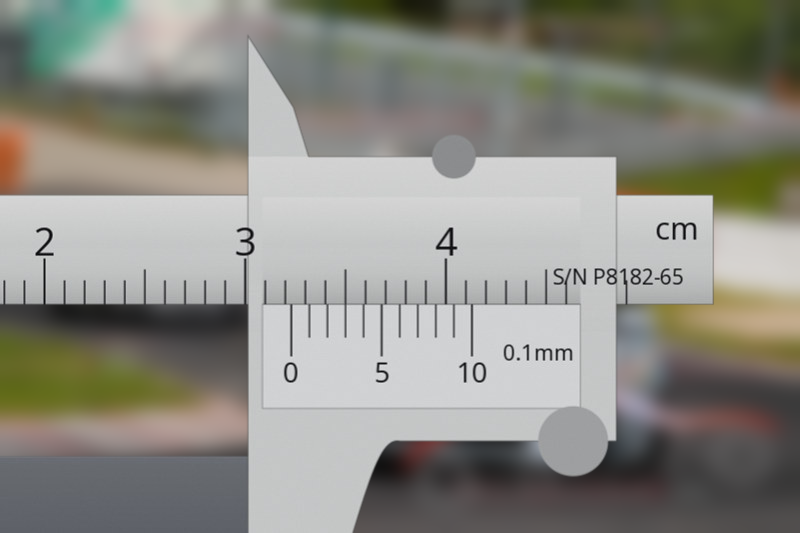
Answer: {"value": 32.3, "unit": "mm"}
